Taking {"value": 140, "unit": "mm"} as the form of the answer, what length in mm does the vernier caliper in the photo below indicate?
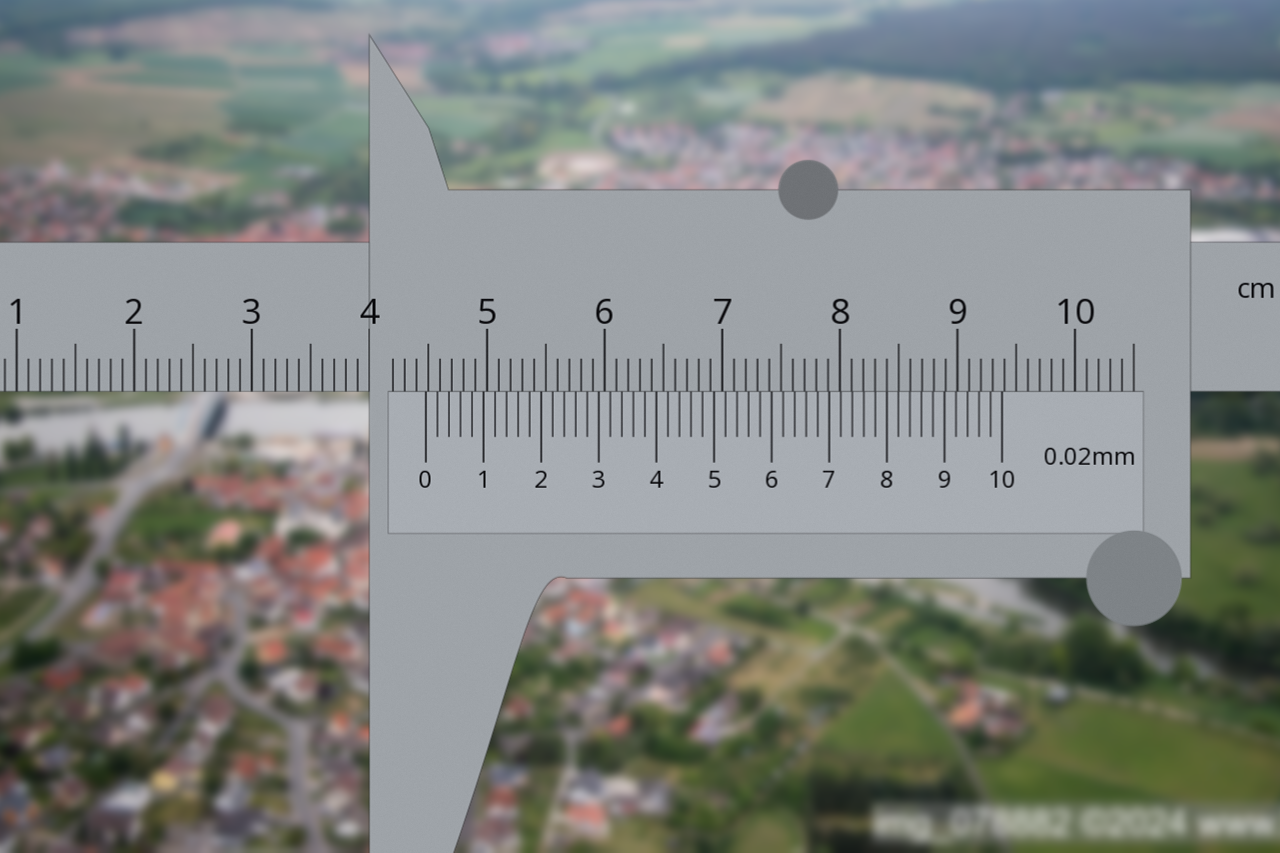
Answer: {"value": 44.8, "unit": "mm"}
